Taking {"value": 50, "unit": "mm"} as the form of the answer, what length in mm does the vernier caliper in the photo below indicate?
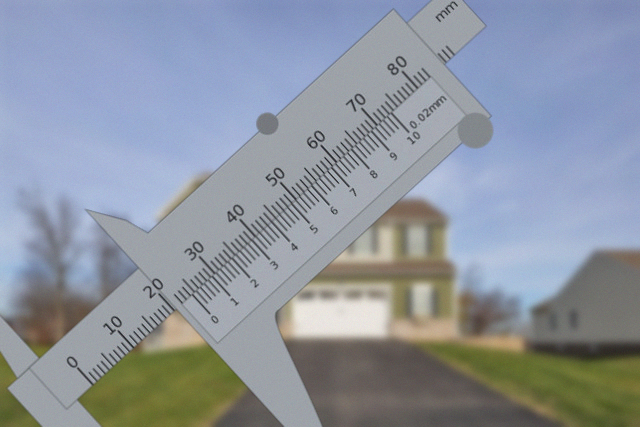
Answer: {"value": 24.4, "unit": "mm"}
